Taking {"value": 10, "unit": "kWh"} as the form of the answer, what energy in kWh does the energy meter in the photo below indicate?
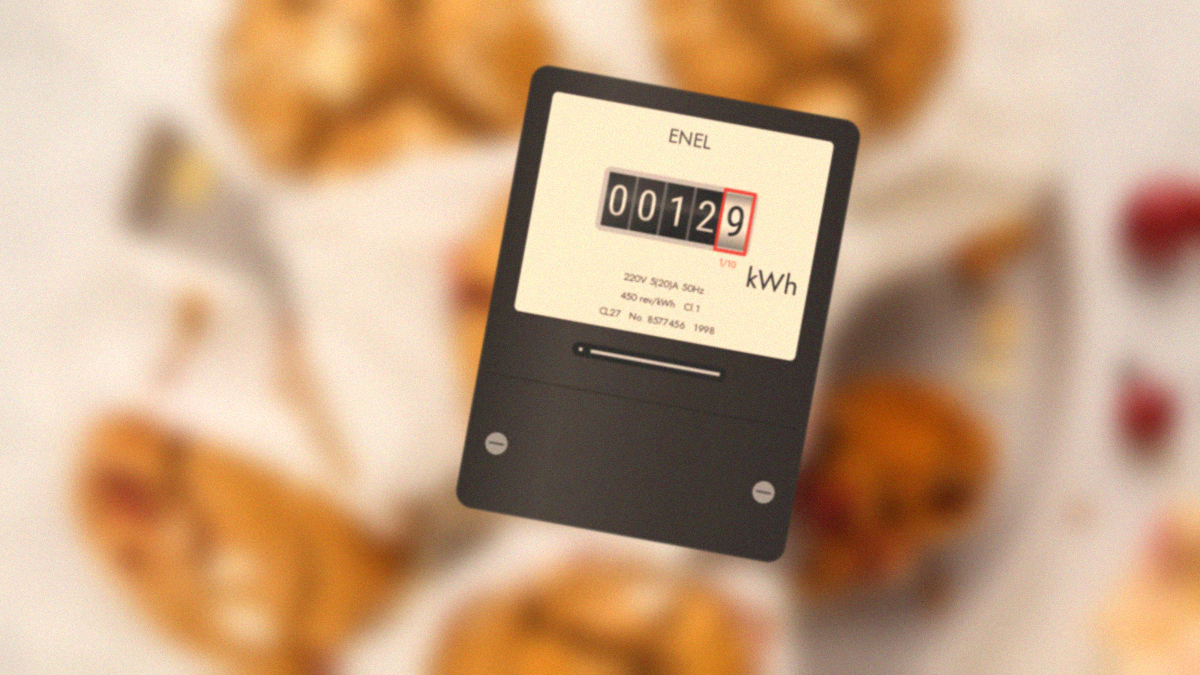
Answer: {"value": 12.9, "unit": "kWh"}
